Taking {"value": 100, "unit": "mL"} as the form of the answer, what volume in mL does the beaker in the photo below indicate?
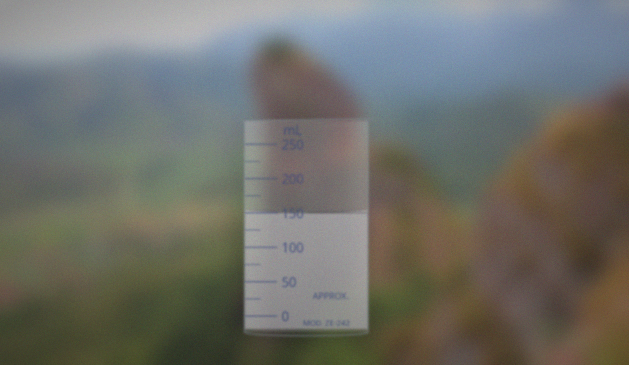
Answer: {"value": 150, "unit": "mL"}
